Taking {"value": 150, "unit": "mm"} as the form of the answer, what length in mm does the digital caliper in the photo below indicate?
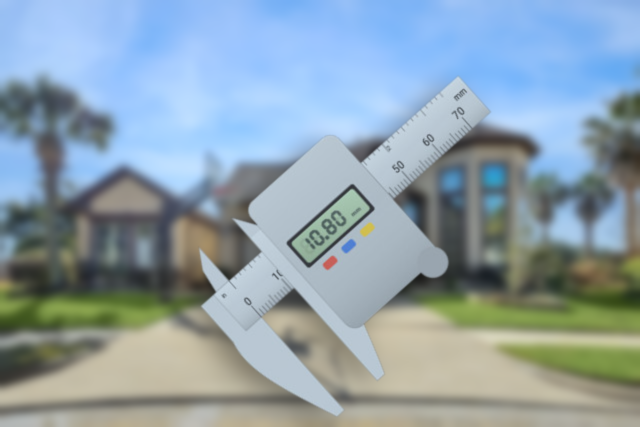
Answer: {"value": 10.80, "unit": "mm"}
